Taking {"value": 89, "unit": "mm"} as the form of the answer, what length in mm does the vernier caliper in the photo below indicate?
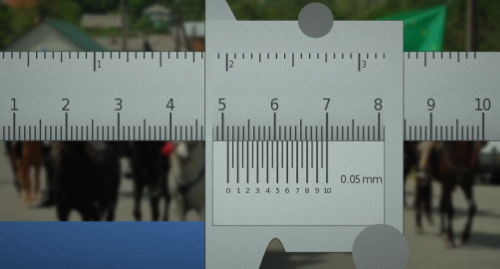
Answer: {"value": 51.0, "unit": "mm"}
